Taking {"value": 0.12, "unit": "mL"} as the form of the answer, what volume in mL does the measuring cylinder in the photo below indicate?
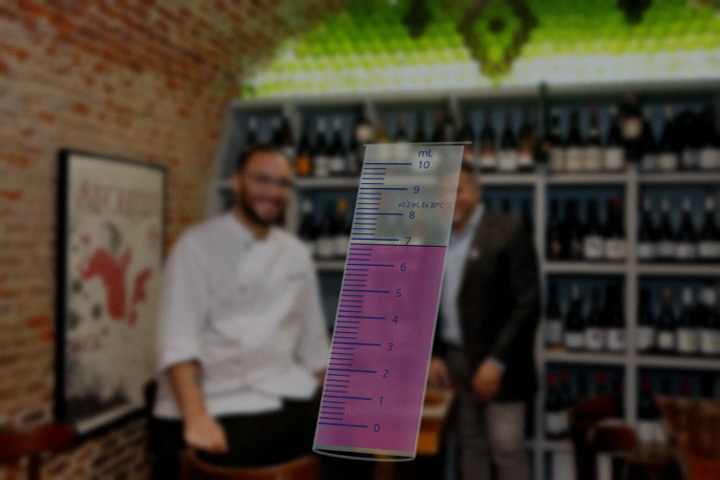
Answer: {"value": 6.8, "unit": "mL"}
